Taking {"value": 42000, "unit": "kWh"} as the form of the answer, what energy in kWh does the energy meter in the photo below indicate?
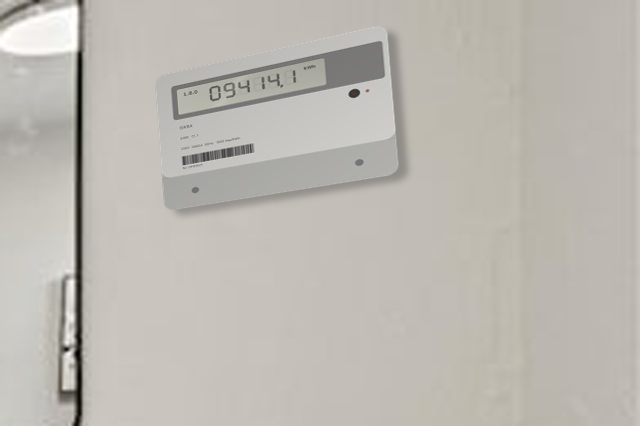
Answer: {"value": 9414.1, "unit": "kWh"}
